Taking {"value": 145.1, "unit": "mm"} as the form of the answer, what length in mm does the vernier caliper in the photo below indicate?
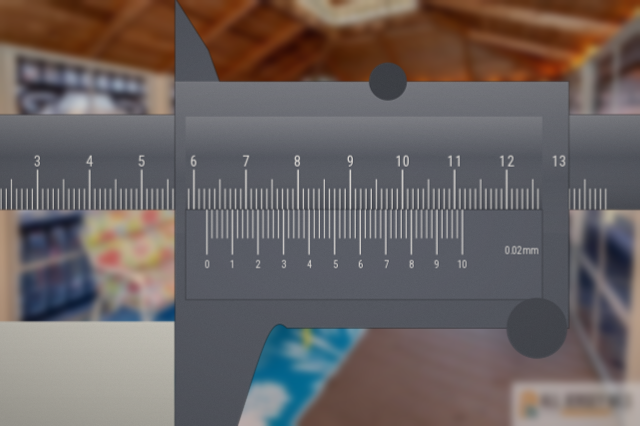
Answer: {"value": 62.5, "unit": "mm"}
